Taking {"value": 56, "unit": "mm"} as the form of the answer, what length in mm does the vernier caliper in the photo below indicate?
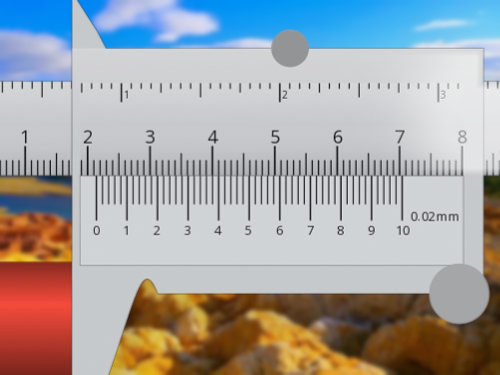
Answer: {"value": 21.4, "unit": "mm"}
